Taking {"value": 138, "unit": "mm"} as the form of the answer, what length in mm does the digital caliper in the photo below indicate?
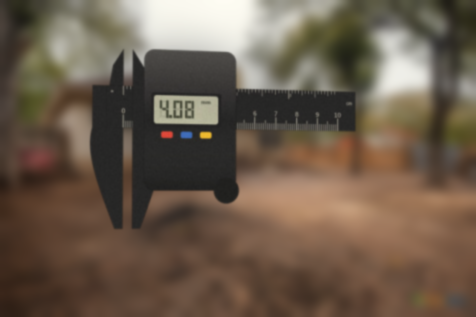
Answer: {"value": 4.08, "unit": "mm"}
